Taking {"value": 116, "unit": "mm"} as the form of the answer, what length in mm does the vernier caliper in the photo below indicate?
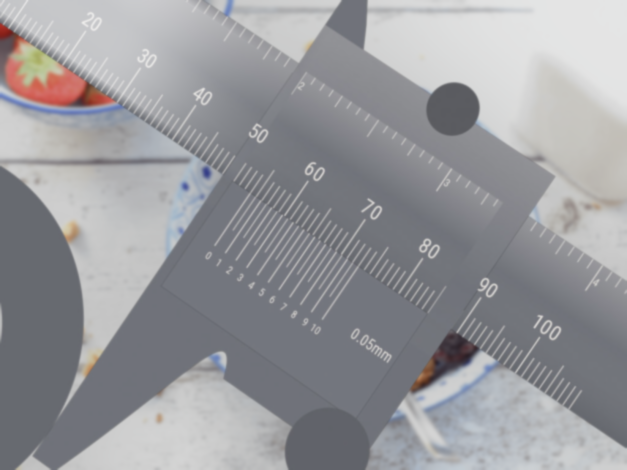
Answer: {"value": 54.0, "unit": "mm"}
